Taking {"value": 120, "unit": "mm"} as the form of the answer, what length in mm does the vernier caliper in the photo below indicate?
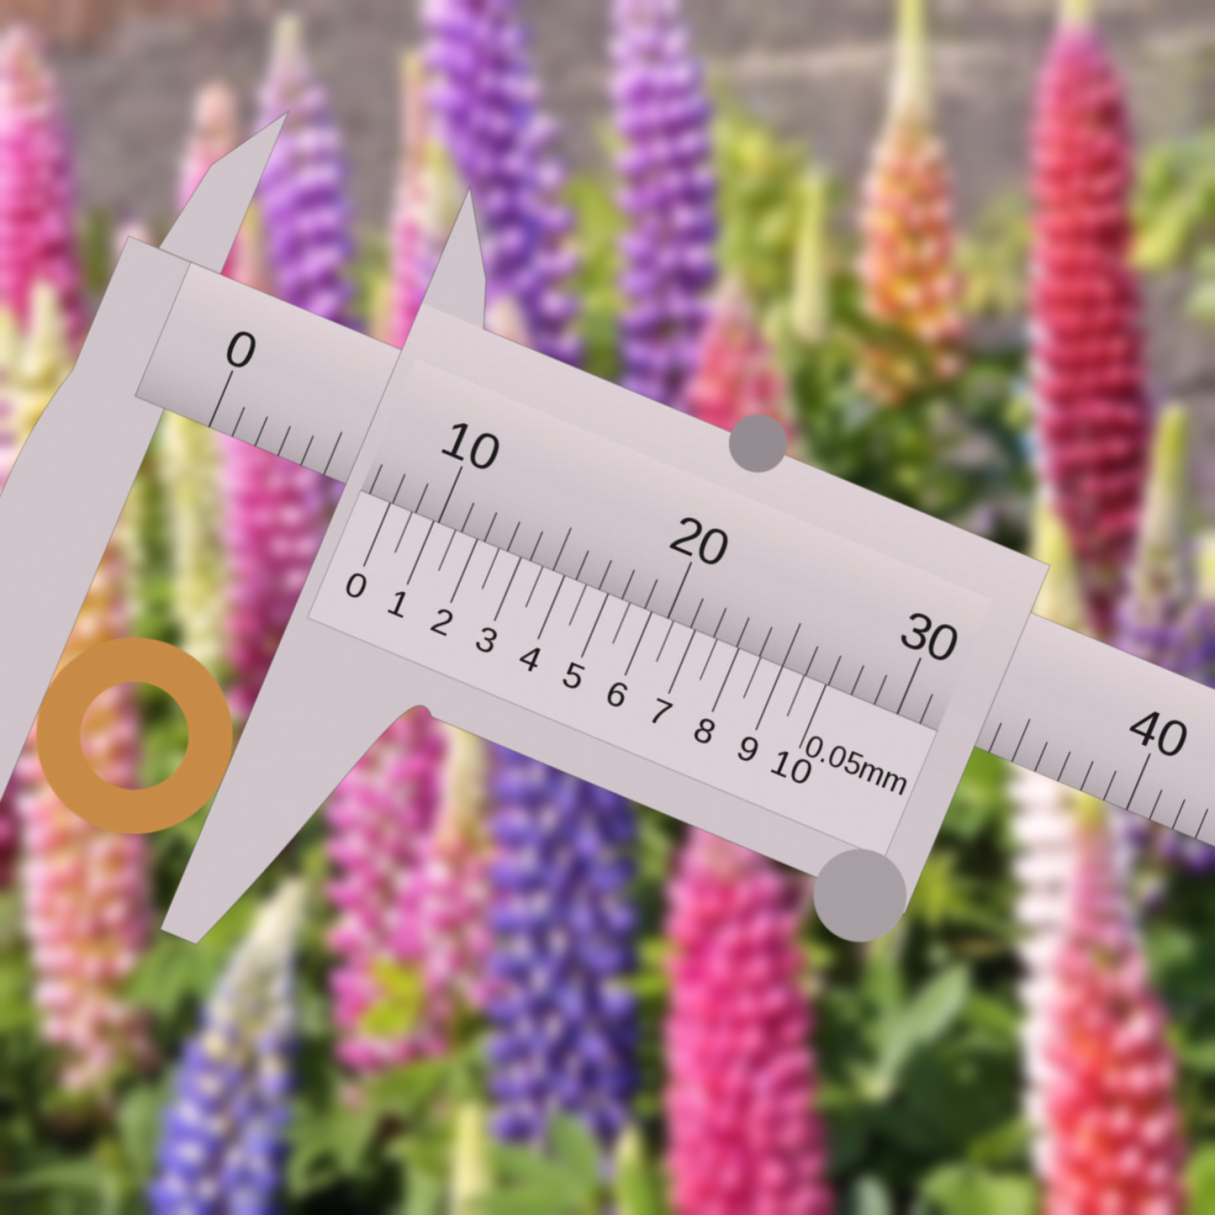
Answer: {"value": 7.90, "unit": "mm"}
